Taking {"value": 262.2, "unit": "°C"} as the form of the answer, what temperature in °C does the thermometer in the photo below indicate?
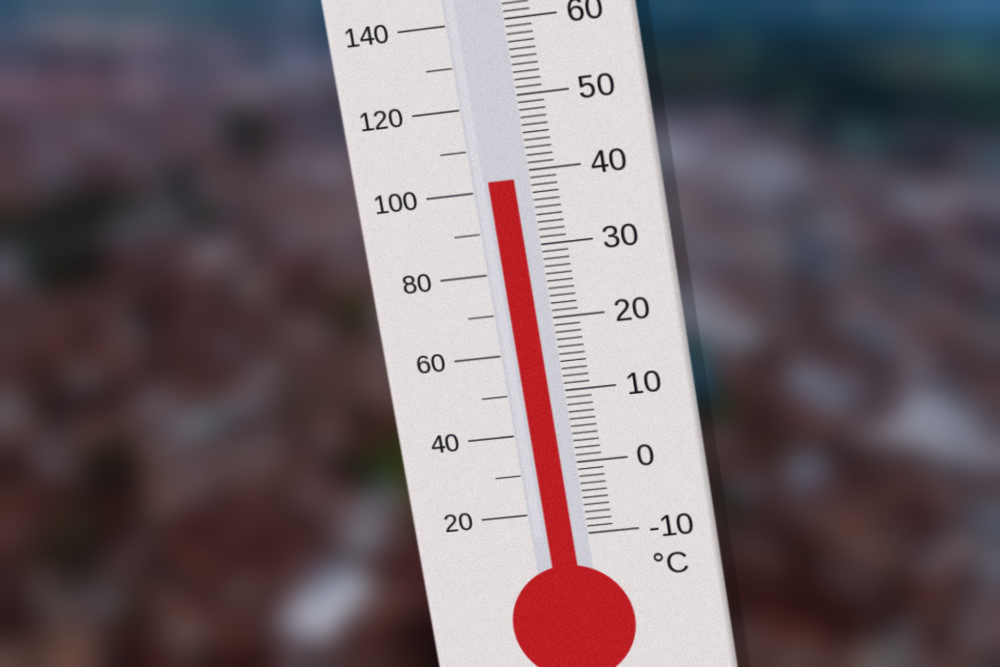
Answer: {"value": 39, "unit": "°C"}
